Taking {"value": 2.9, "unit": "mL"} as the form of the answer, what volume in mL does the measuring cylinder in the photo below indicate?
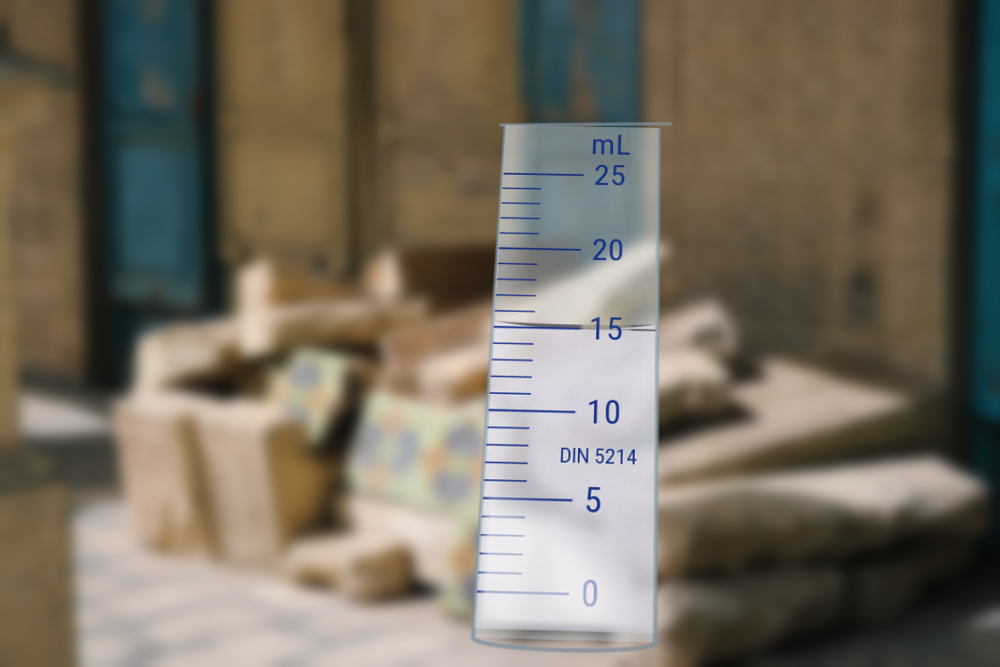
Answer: {"value": 15, "unit": "mL"}
